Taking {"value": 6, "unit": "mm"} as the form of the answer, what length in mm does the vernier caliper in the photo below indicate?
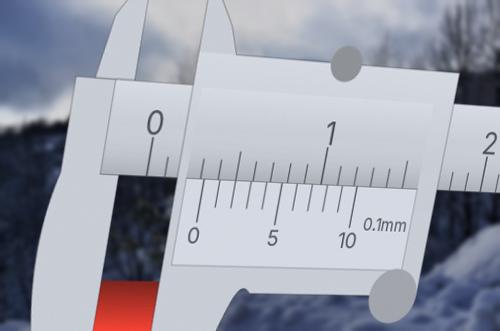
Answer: {"value": 3.2, "unit": "mm"}
